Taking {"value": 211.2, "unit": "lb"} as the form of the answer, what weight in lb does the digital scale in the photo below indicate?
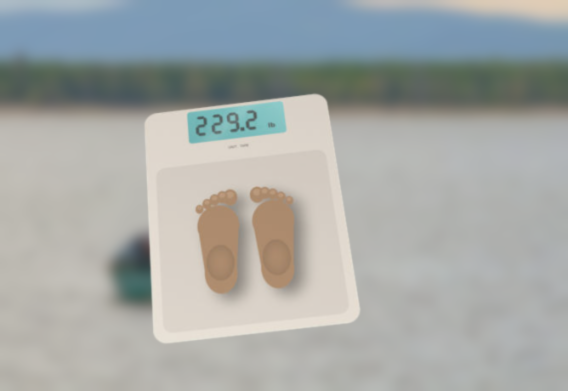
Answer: {"value": 229.2, "unit": "lb"}
